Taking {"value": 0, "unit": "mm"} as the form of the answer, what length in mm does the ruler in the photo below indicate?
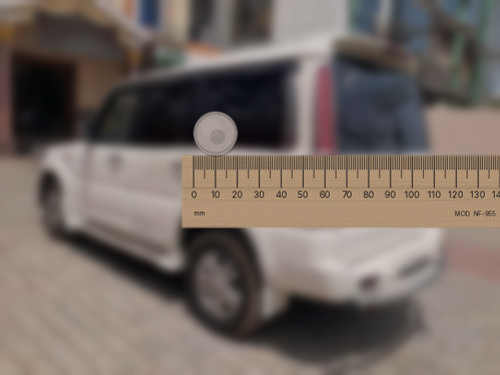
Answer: {"value": 20, "unit": "mm"}
